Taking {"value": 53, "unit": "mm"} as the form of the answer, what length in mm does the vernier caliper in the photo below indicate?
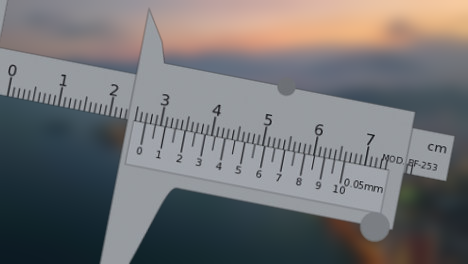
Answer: {"value": 27.0, "unit": "mm"}
